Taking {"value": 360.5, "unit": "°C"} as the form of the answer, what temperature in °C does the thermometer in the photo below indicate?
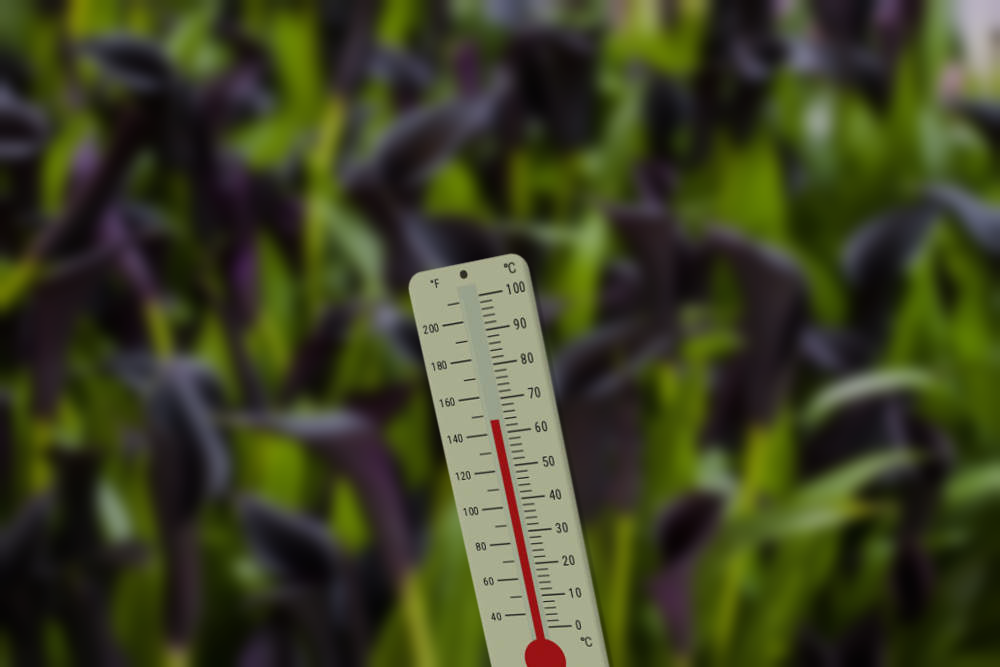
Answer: {"value": 64, "unit": "°C"}
